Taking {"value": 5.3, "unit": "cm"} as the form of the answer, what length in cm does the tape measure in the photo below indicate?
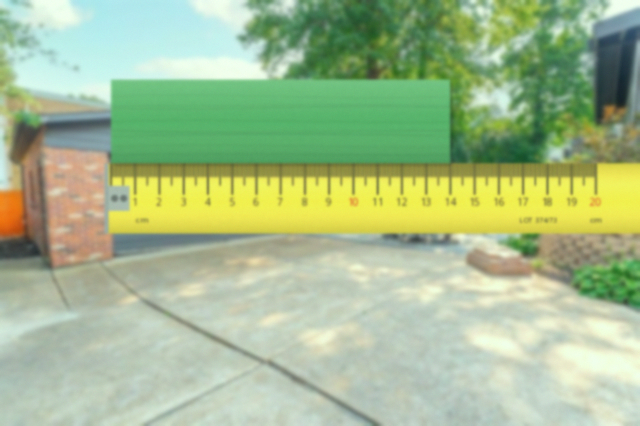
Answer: {"value": 14, "unit": "cm"}
